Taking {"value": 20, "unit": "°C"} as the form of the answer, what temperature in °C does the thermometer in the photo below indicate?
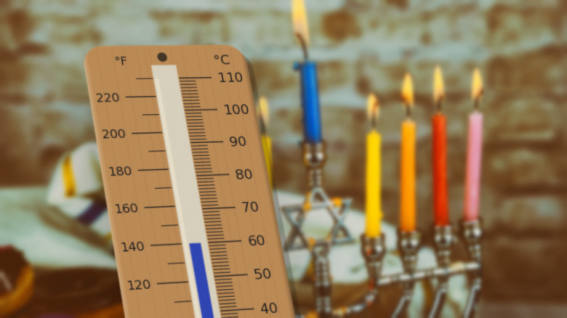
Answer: {"value": 60, "unit": "°C"}
